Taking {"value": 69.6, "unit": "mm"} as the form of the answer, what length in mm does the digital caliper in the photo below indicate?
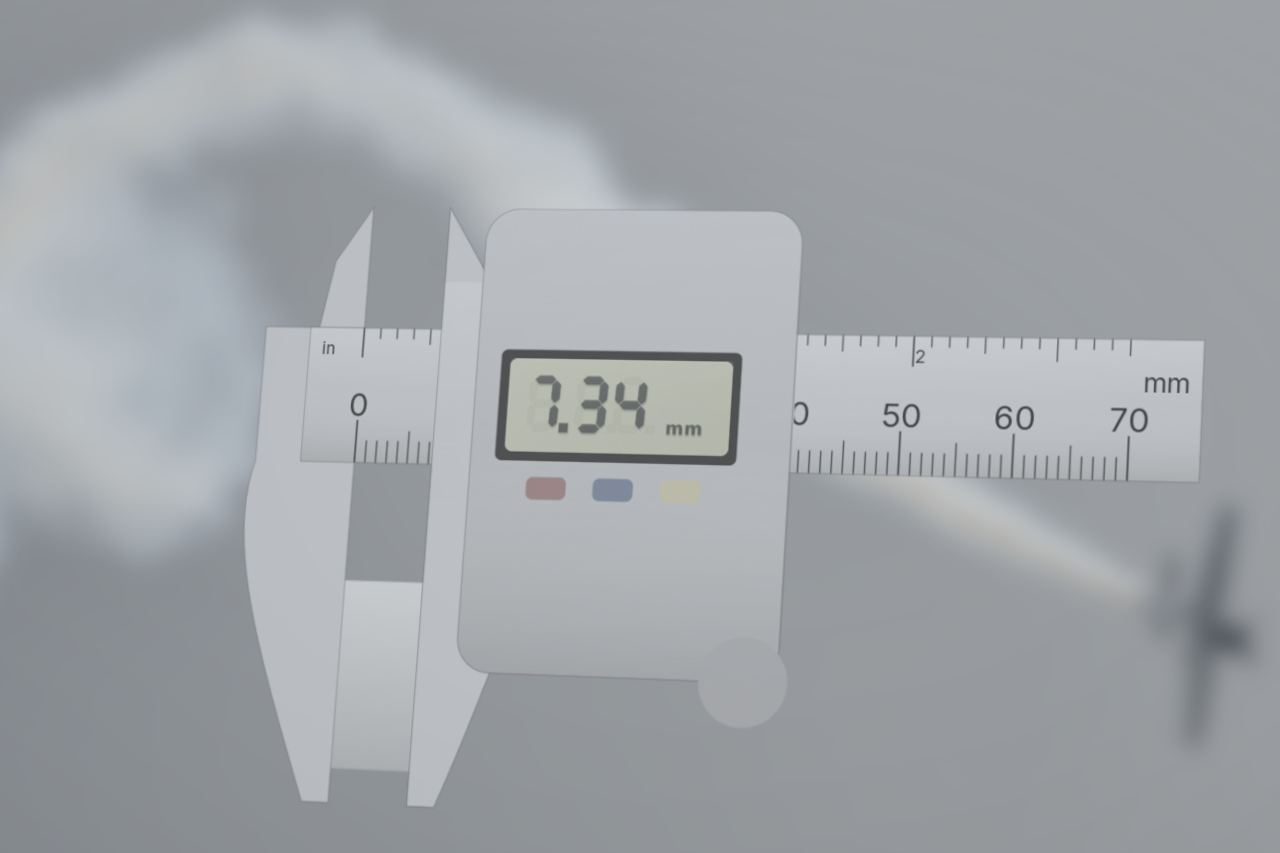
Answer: {"value": 7.34, "unit": "mm"}
